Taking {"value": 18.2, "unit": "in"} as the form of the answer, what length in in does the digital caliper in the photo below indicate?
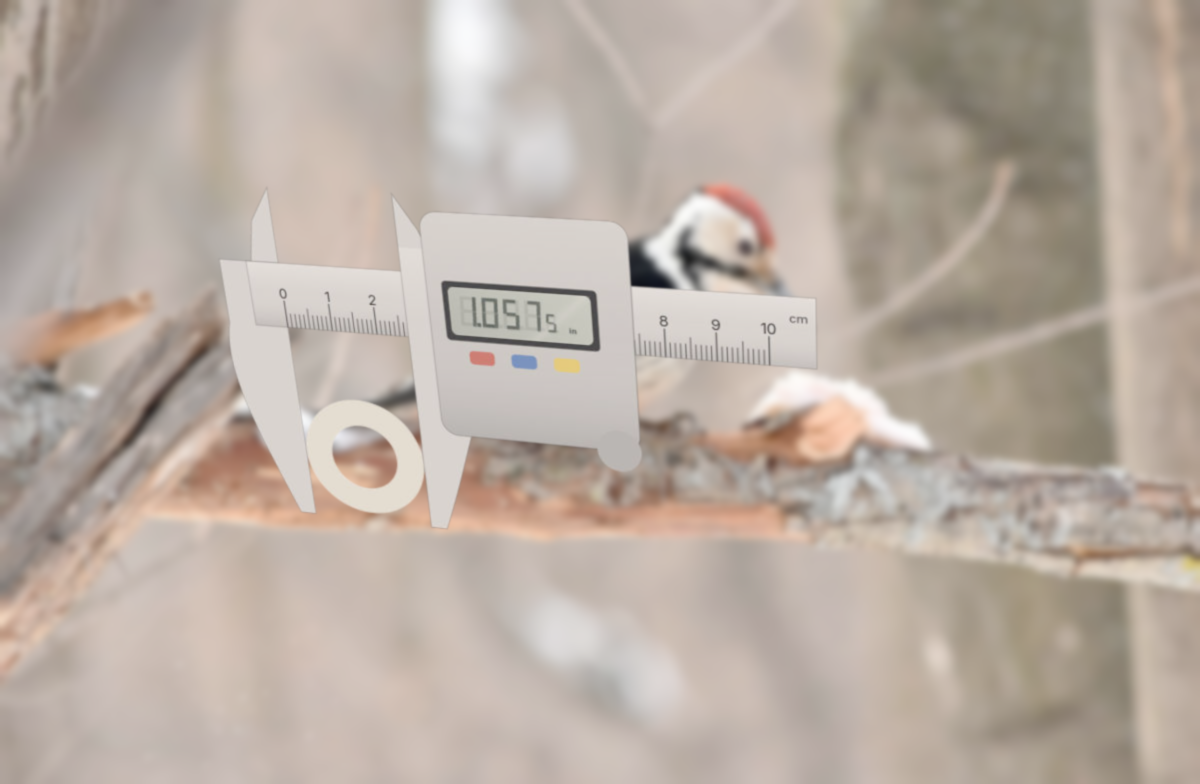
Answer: {"value": 1.0575, "unit": "in"}
